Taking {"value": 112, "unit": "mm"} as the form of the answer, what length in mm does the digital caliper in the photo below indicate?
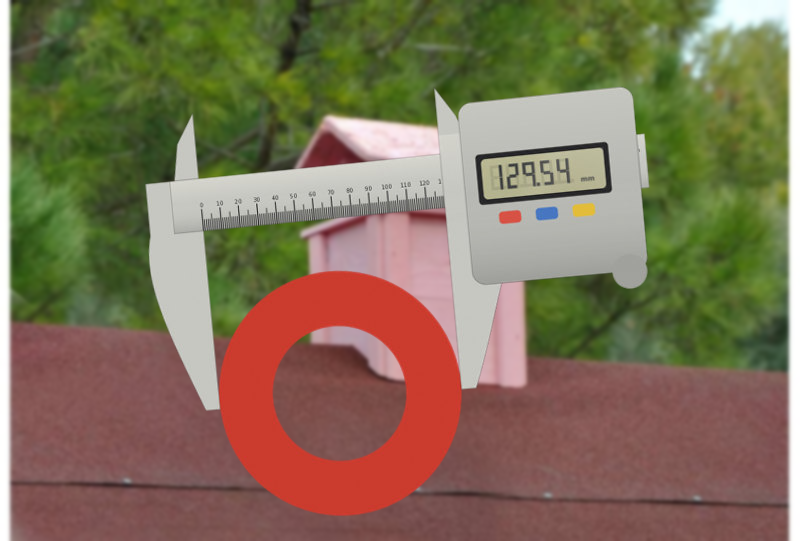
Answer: {"value": 129.54, "unit": "mm"}
